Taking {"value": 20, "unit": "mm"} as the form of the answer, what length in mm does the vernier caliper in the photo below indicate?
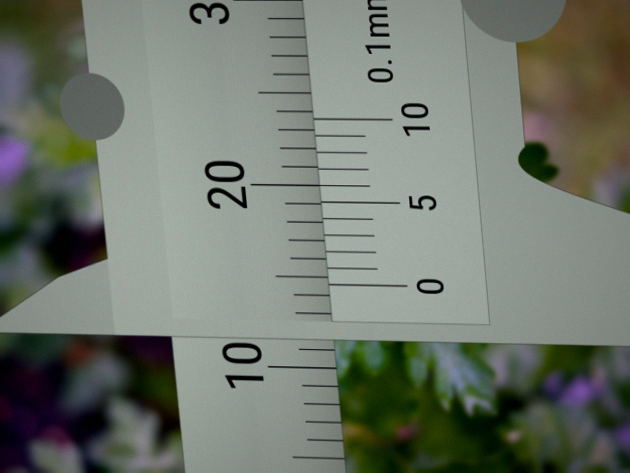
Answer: {"value": 14.6, "unit": "mm"}
